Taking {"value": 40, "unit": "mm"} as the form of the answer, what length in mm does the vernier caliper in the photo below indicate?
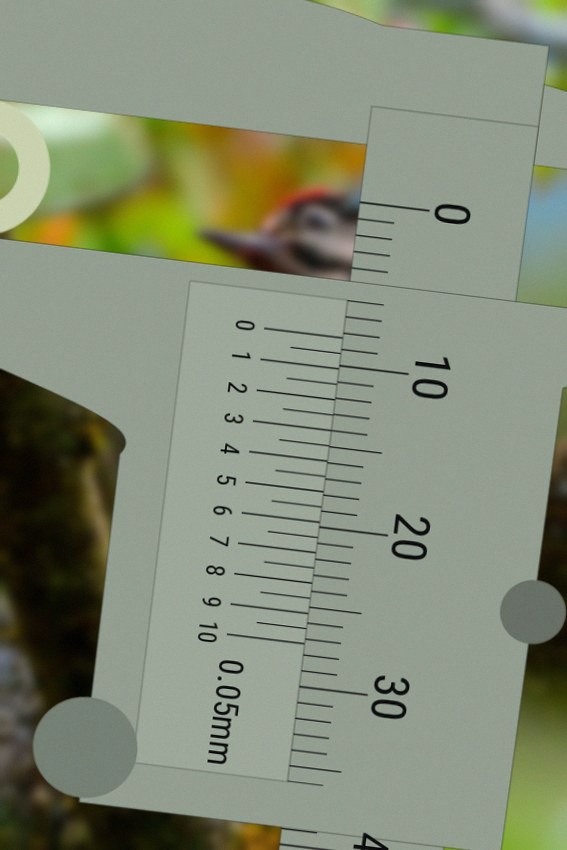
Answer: {"value": 8.3, "unit": "mm"}
